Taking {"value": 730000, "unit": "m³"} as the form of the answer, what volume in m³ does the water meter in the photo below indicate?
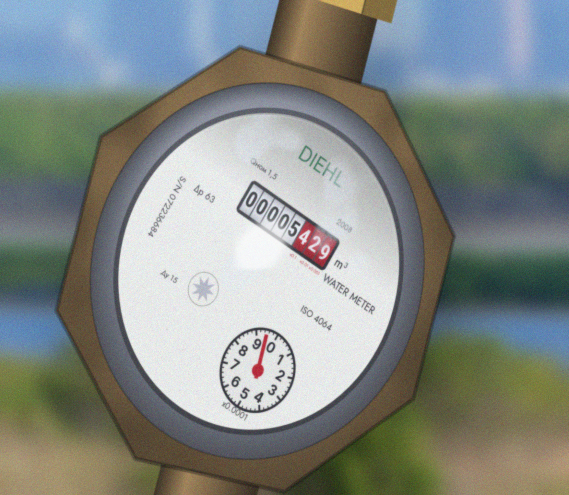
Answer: {"value": 5.4289, "unit": "m³"}
